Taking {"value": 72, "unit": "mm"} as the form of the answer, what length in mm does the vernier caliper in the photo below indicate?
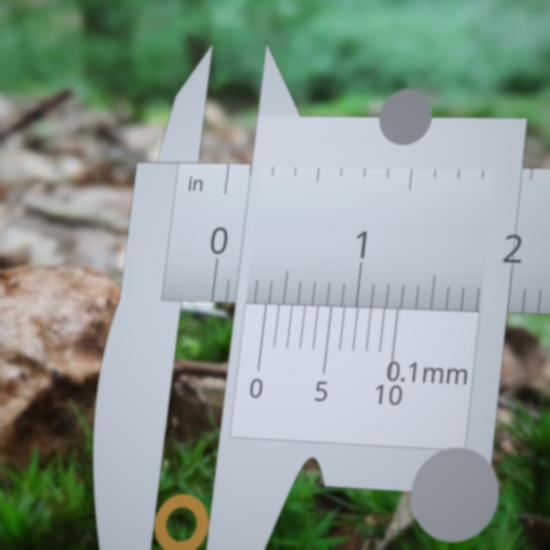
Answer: {"value": 3.8, "unit": "mm"}
